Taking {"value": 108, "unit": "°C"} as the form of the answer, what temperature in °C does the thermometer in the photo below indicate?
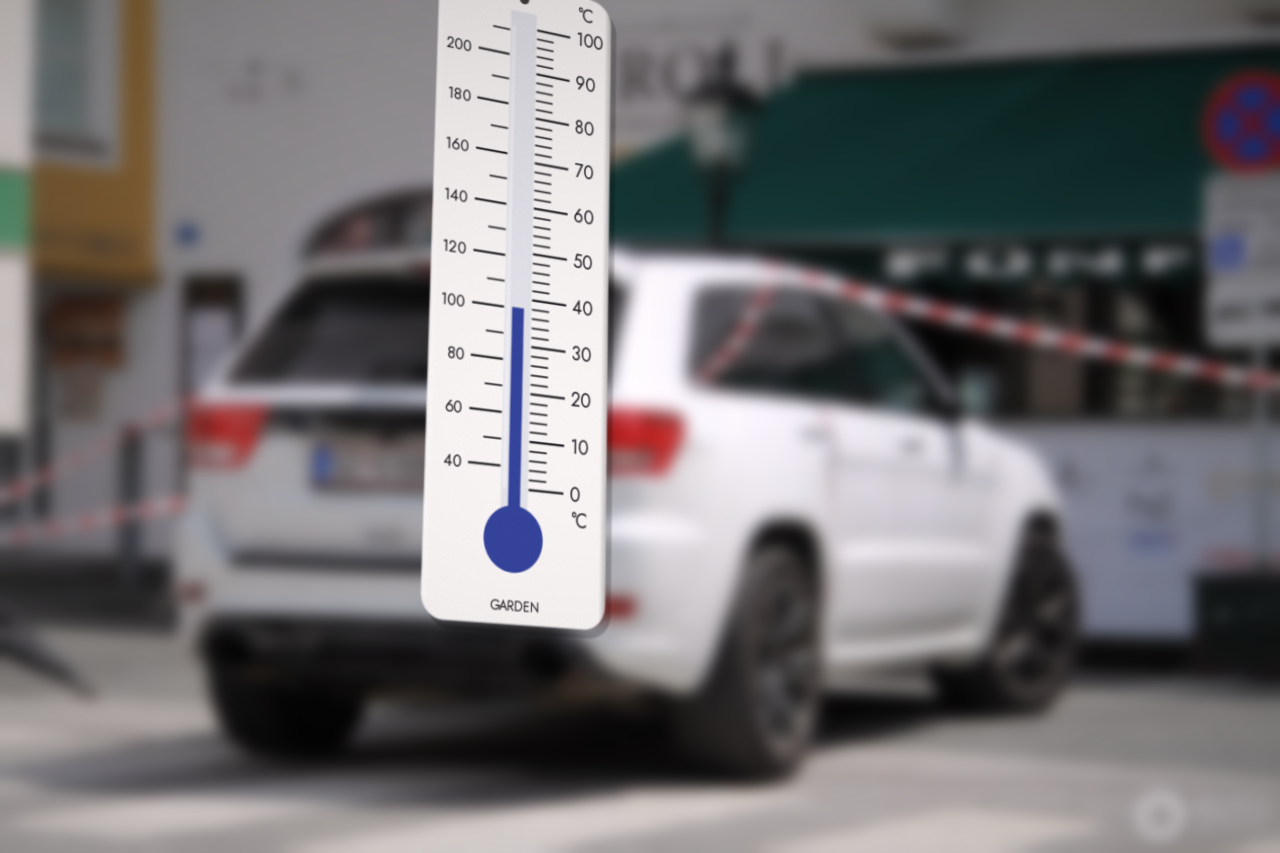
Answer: {"value": 38, "unit": "°C"}
